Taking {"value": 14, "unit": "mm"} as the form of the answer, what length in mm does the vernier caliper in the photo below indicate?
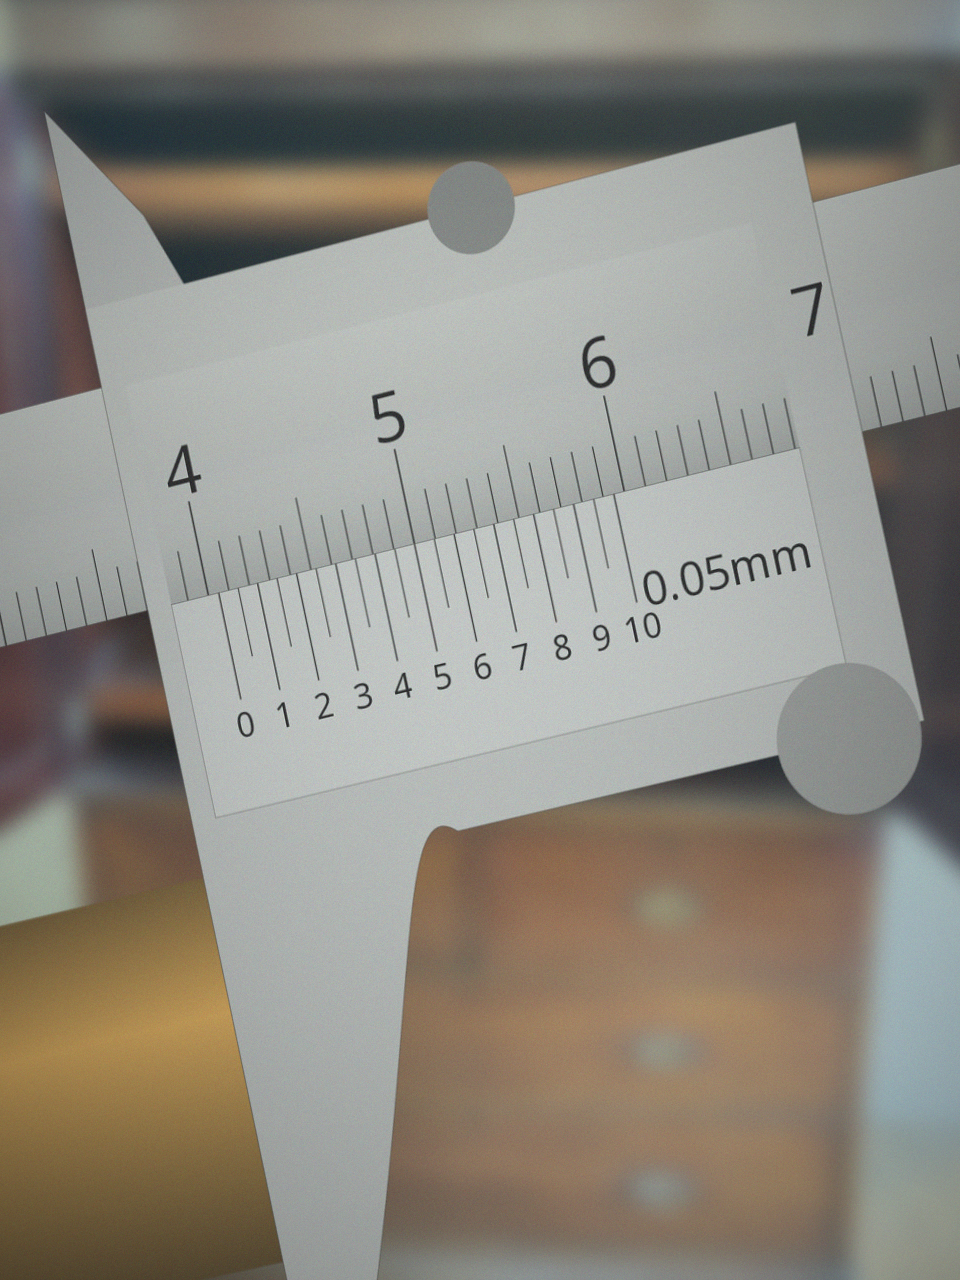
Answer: {"value": 40.5, "unit": "mm"}
